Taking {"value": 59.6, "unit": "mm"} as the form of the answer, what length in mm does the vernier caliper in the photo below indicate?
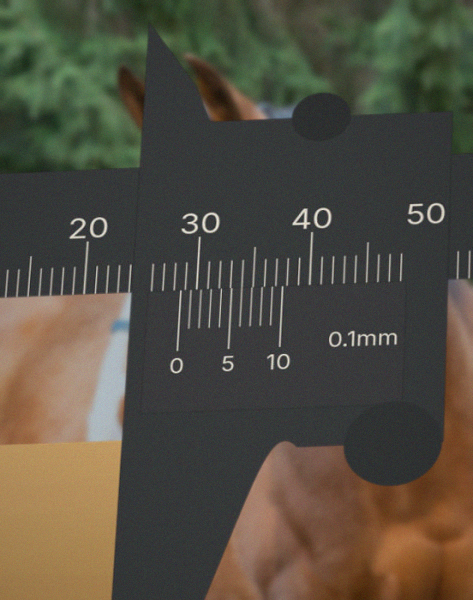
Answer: {"value": 28.6, "unit": "mm"}
